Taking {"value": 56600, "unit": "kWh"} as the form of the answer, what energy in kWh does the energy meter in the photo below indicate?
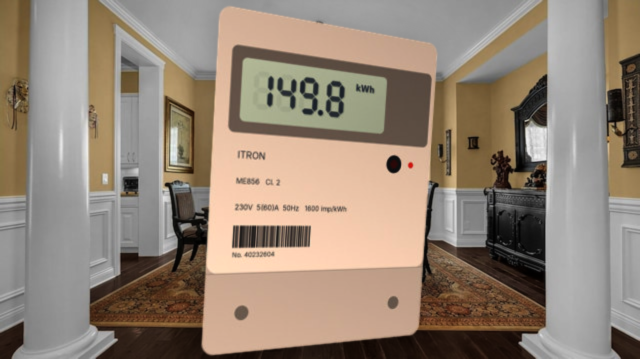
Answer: {"value": 149.8, "unit": "kWh"}
